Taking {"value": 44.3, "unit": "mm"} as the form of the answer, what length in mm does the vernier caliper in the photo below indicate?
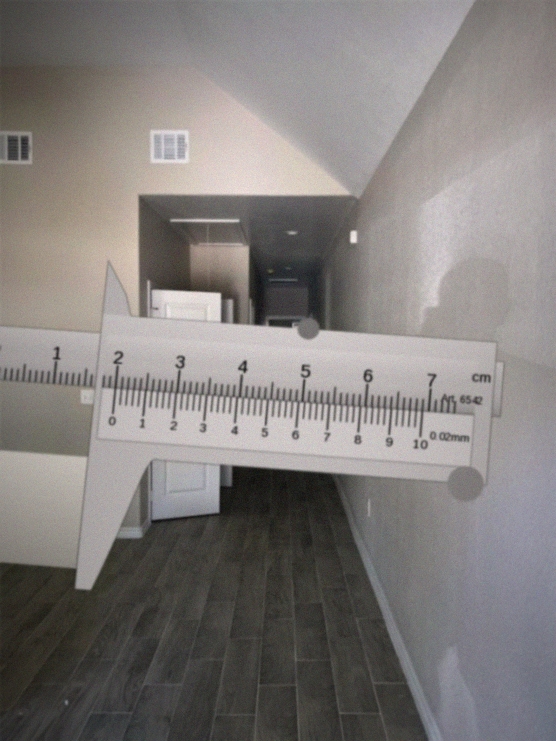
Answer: {"value": 20.0, "unit": "mm"}
